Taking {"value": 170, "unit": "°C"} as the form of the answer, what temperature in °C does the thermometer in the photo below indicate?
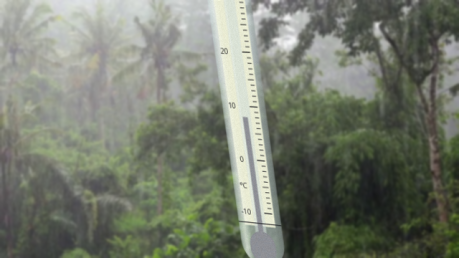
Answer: {"value": 8, "unit": "°C"}
